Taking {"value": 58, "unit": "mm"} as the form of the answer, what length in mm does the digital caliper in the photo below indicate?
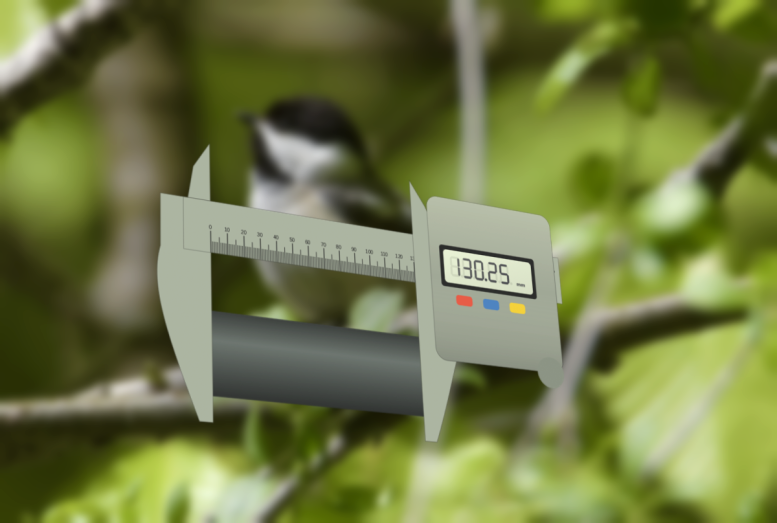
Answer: {"value": 130.25, "unit": "mm"}
